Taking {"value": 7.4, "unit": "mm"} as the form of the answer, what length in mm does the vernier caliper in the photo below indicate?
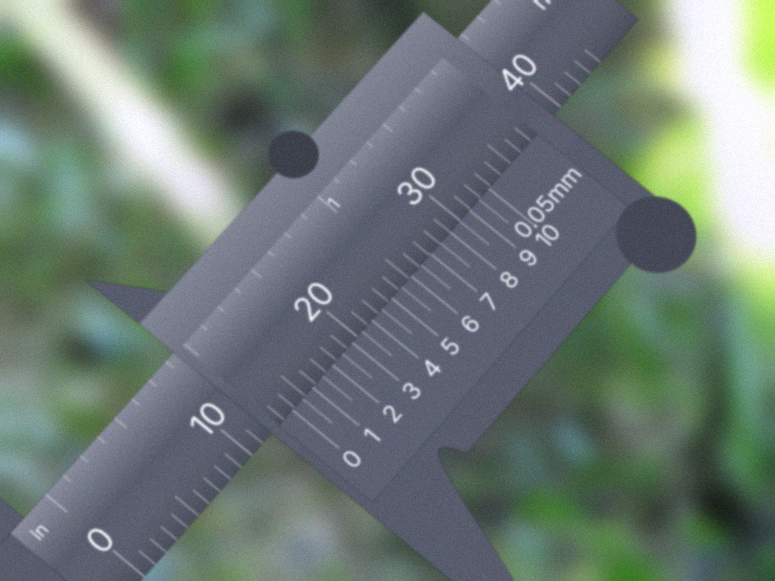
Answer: {"value": 13.8, "unit": "mm"}
